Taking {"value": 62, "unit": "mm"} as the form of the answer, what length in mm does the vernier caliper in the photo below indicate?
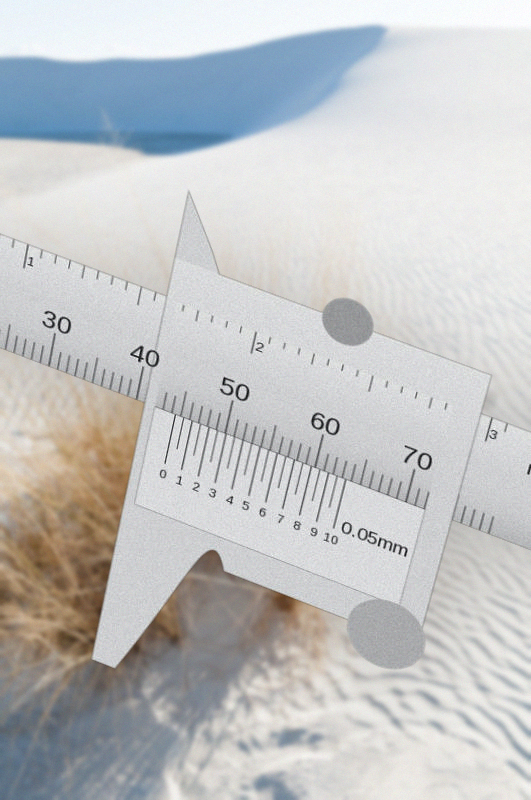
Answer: {"value": 44.4, "unit": "mm"}
